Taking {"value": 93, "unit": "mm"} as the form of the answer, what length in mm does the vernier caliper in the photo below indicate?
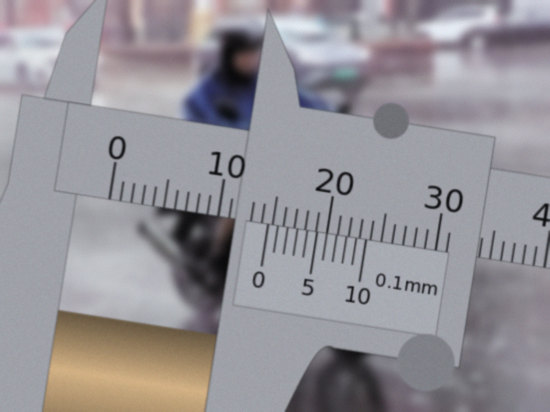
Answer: {"value": 14.6, "unit": "mm"}
